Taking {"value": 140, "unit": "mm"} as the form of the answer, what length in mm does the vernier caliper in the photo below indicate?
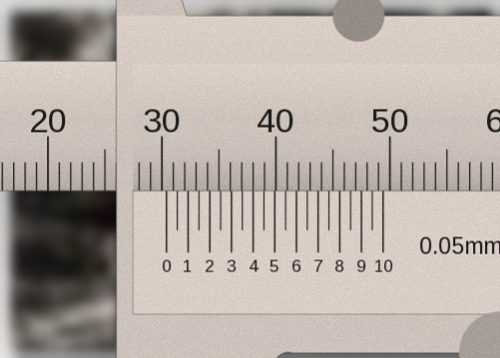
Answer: {"value": 30.4, "unit": "mm"}
